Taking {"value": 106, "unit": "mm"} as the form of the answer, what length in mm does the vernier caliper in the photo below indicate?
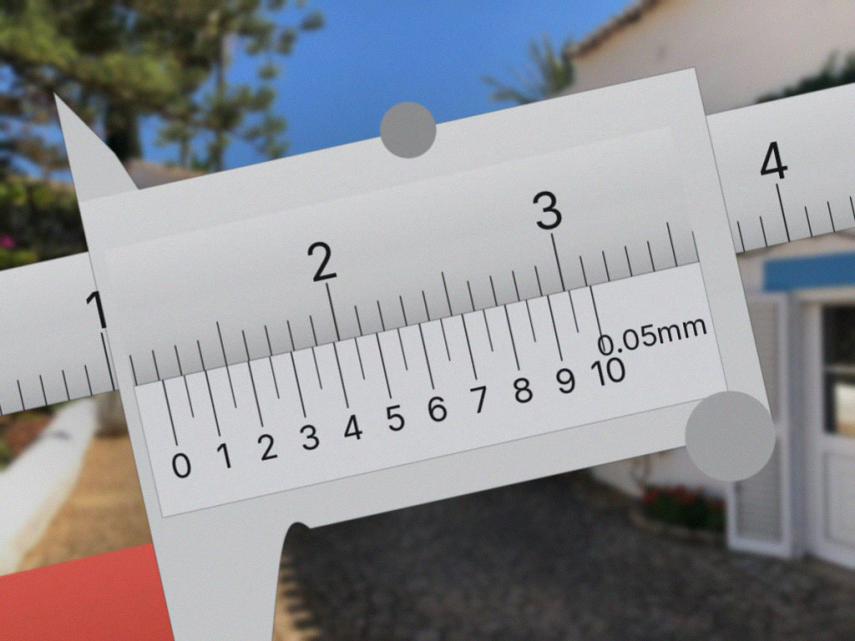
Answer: {"value": 12.15, "unit": "mm"}
